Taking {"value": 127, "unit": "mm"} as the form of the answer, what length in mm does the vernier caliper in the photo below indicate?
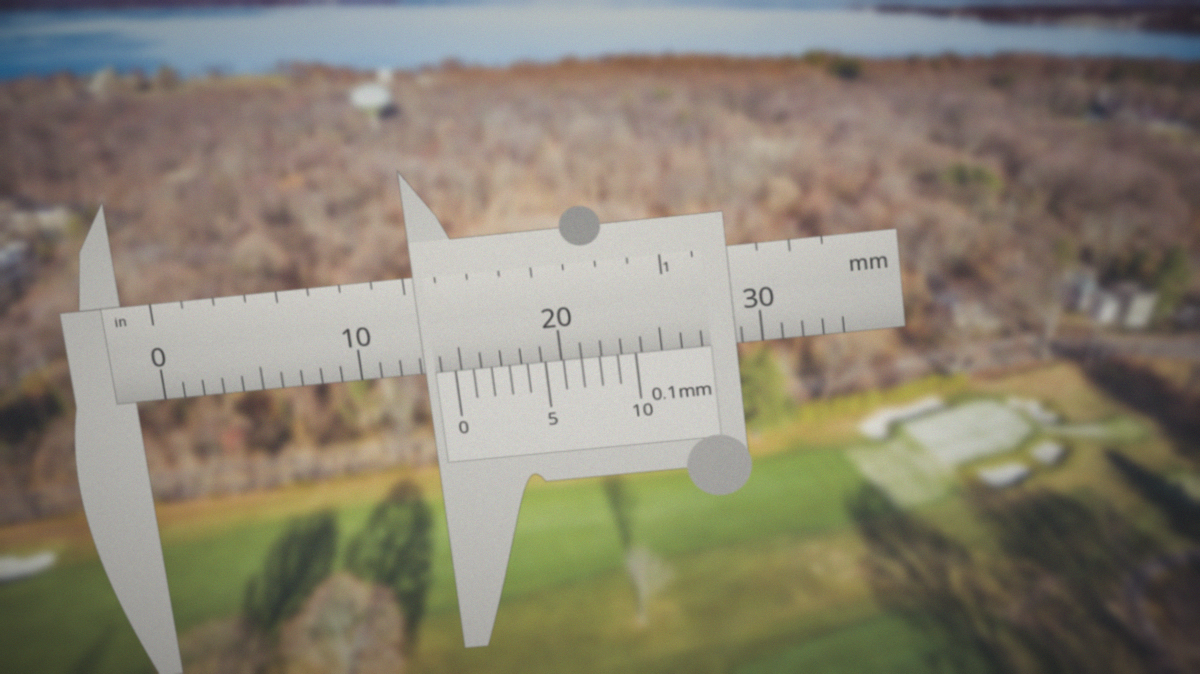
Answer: {"value": 14.7, "unit": "mm"}
